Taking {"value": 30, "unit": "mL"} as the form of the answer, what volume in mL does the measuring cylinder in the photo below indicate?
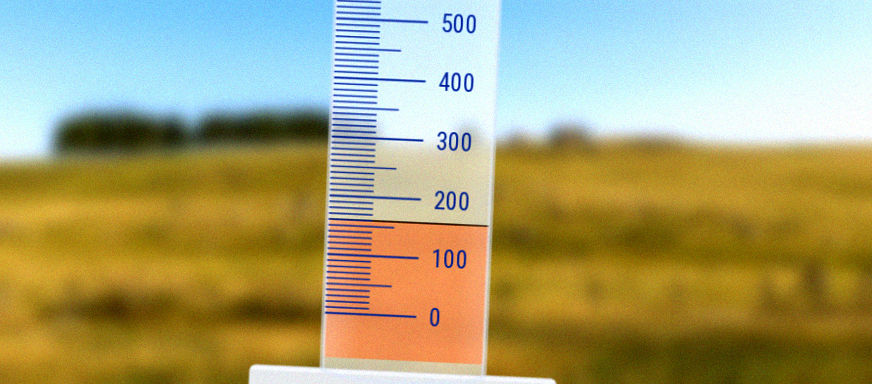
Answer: {"value": 160, "unit": "mL"}
